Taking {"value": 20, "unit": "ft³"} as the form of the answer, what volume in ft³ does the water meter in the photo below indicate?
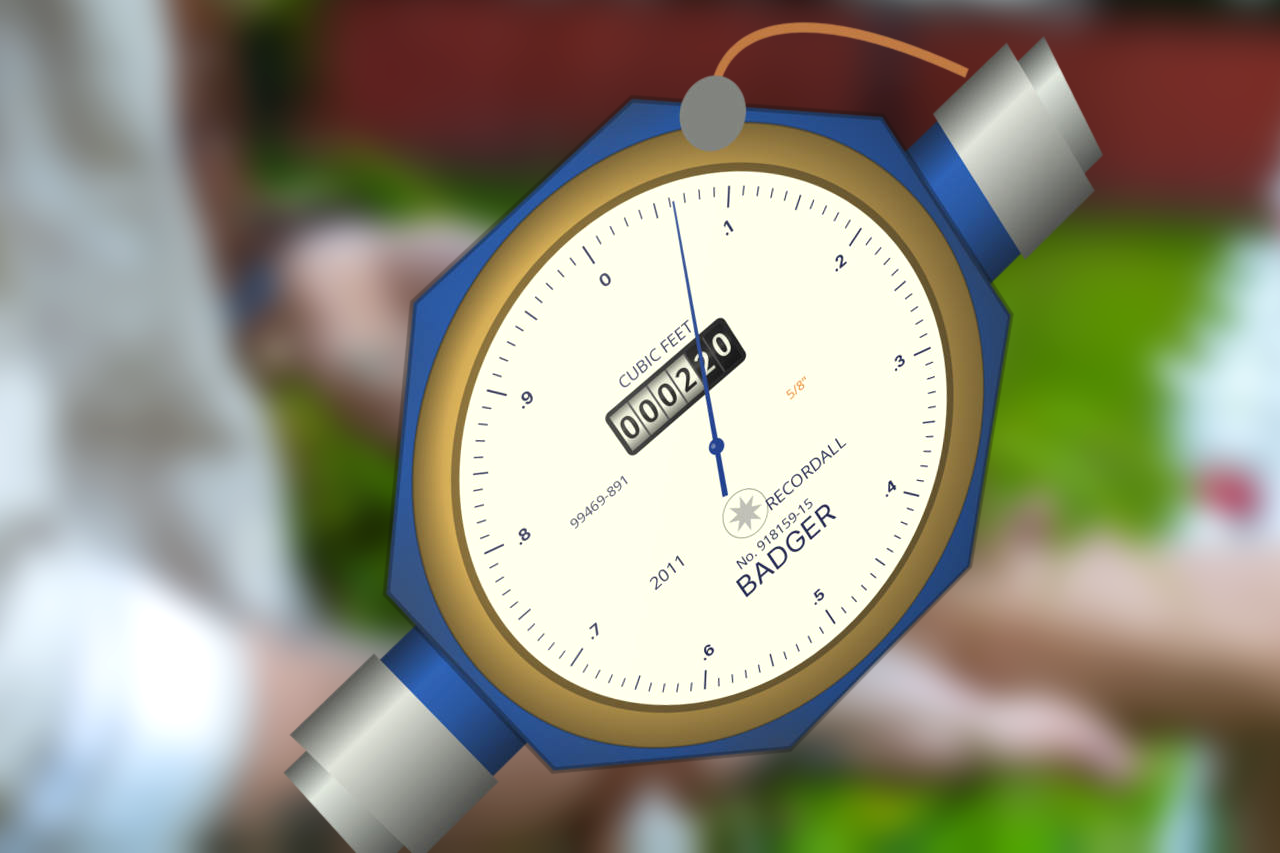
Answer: {"value": 220.06, "unit": "ft³"}
